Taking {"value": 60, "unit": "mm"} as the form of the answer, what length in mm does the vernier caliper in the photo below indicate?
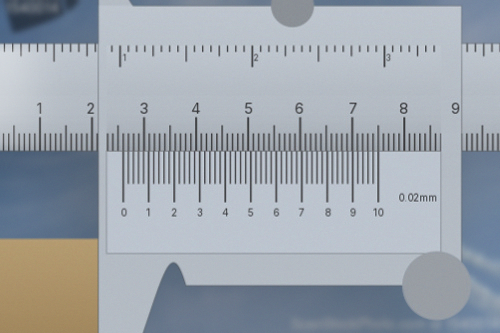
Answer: {"value": 26.0, "unit": "mm"}
